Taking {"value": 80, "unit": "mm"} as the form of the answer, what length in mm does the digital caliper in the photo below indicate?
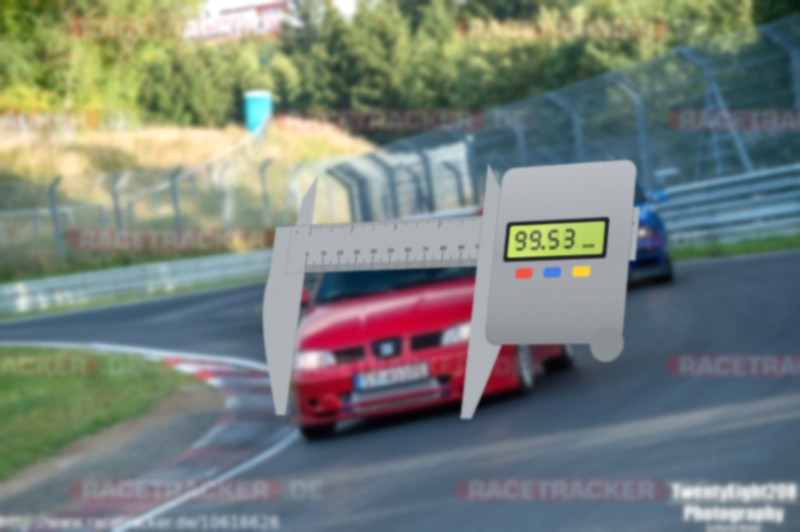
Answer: {"value": 99.53, "unit": "mm"}
